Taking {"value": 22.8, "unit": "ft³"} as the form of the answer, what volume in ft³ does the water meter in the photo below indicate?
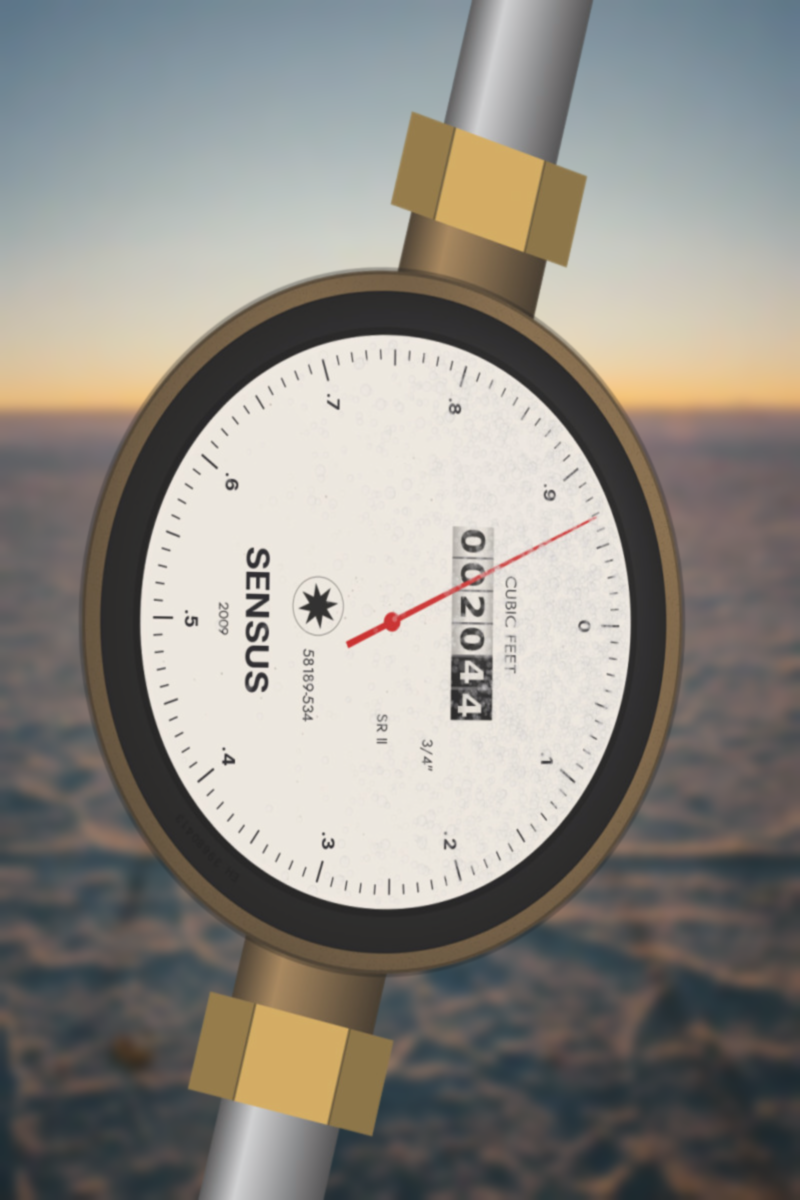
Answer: {"value": 2043.93, "unit": "ft³"}
